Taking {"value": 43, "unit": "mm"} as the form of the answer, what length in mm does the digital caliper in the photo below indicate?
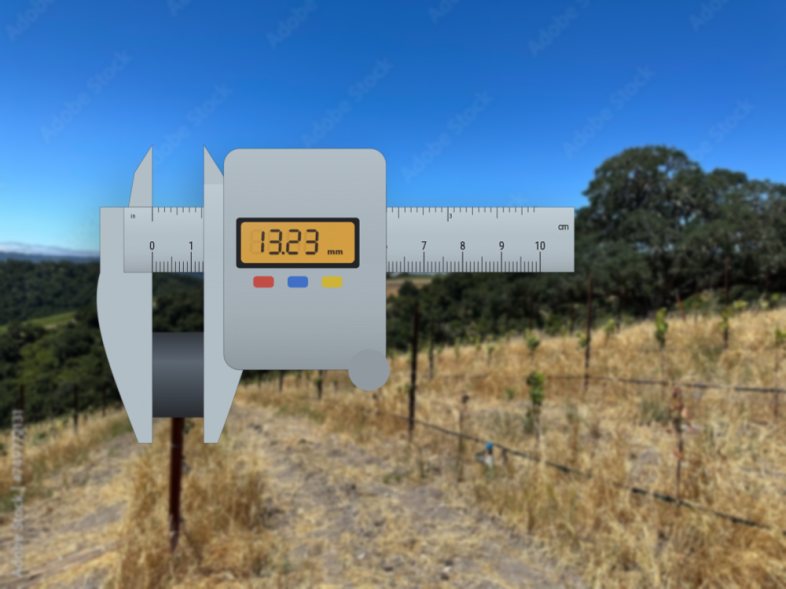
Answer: {"value": 13.23, "unit": "mm"}
